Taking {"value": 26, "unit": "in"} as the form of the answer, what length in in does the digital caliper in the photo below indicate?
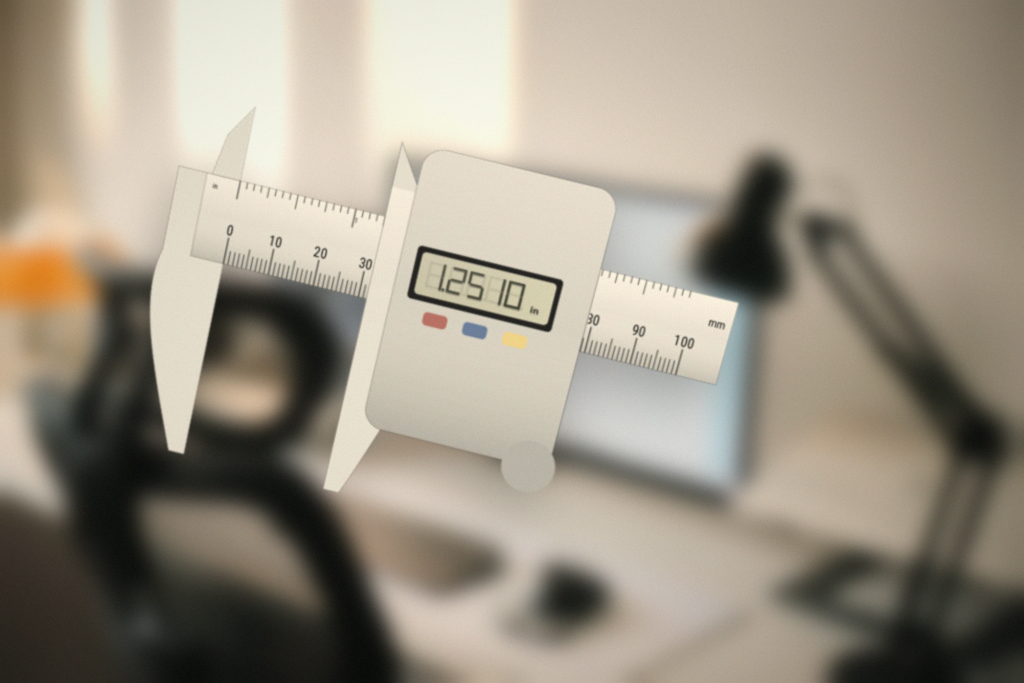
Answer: {"value": 1.2510, "unit": "in"}
